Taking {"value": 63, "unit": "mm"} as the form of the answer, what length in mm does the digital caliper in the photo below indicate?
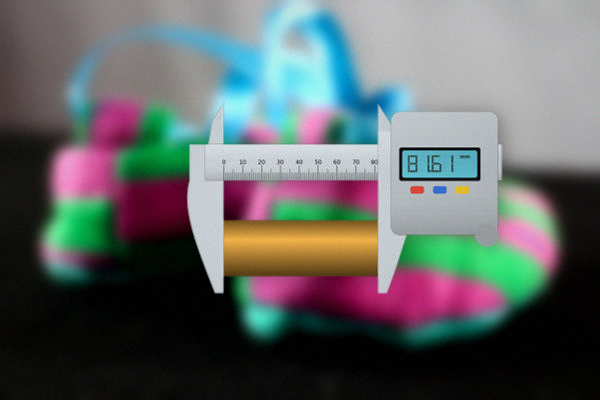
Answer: {"value": 81.61, "unit": "mm"}
